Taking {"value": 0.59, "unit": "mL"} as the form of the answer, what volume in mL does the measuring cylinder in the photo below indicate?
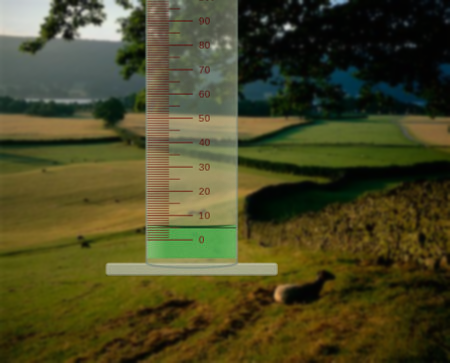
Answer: {"value": 5, "unit": "mL"}
